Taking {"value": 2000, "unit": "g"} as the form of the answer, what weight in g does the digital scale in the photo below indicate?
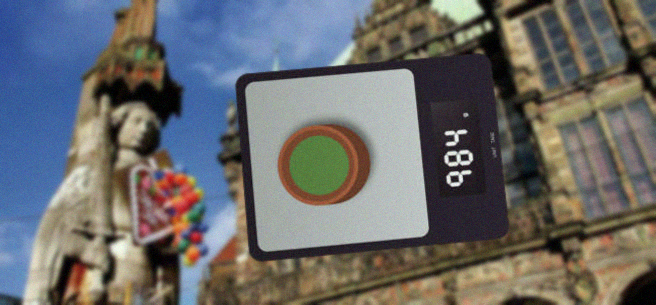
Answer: {"value": 984, "unit": "g"}
